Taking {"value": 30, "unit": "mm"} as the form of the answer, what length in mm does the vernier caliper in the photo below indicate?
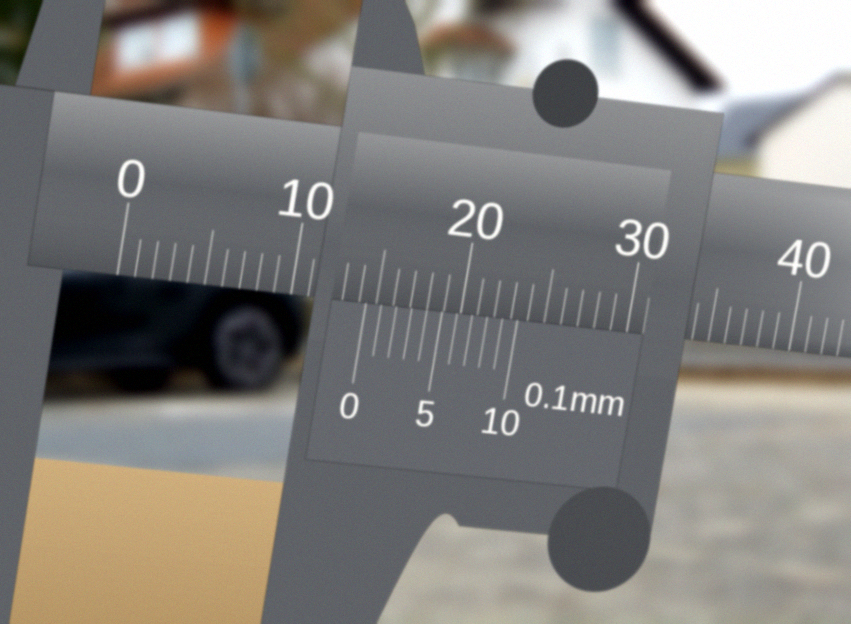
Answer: {"value": 14.4, "unit": "mm"}
